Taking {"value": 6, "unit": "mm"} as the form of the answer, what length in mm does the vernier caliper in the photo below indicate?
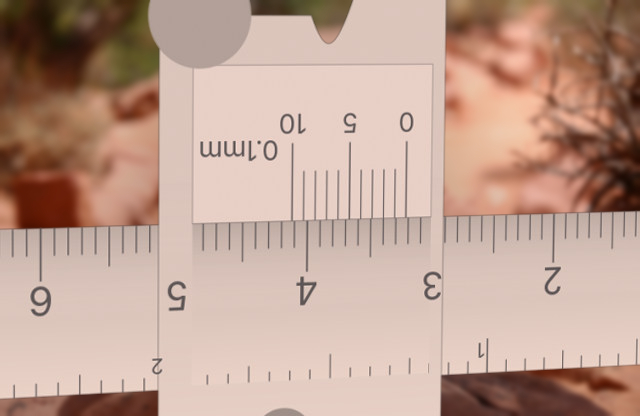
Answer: {"value": 32.2, "unit": "mm"}
